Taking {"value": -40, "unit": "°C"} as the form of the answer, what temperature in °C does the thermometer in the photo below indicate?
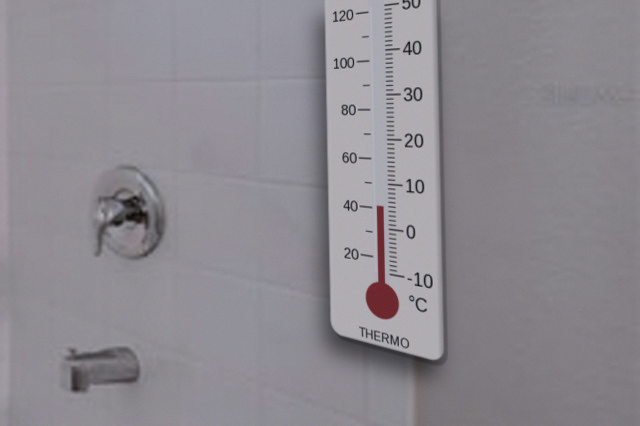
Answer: {"value": 5, "unit": "°C"}
